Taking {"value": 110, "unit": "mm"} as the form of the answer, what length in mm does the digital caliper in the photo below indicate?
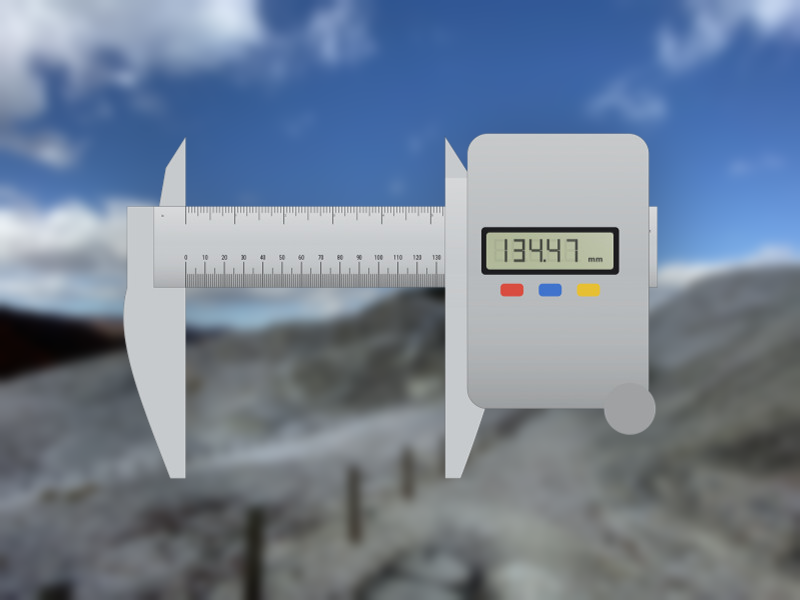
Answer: {"value": 134.47, "unit": "mm"}
